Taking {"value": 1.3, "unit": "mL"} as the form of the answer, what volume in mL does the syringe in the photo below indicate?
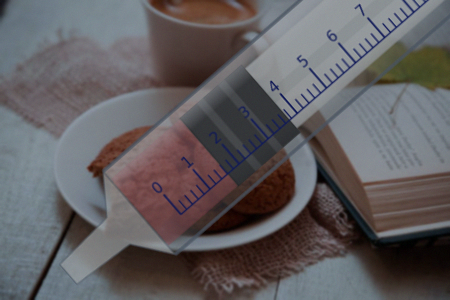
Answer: {"value": 1.6, "unit": "mL"}
